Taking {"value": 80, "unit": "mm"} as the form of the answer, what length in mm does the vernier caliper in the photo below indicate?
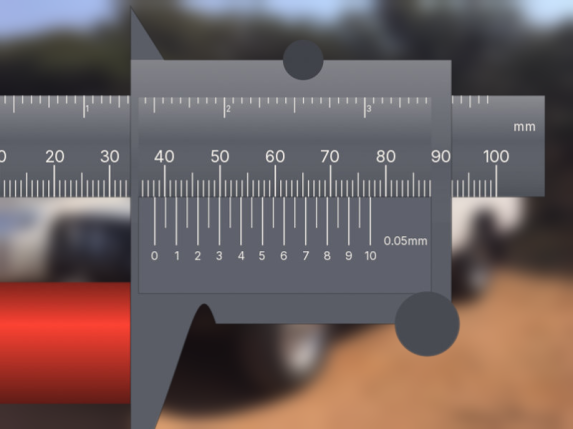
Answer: {"value": 38.2, "unit": "mm"}
